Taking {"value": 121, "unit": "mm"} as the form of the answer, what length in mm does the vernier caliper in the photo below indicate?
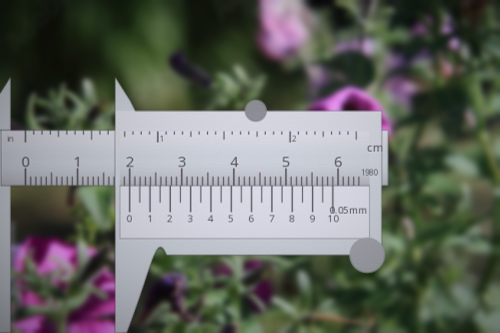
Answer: {"value": 20.0, "unit": "mm"}
